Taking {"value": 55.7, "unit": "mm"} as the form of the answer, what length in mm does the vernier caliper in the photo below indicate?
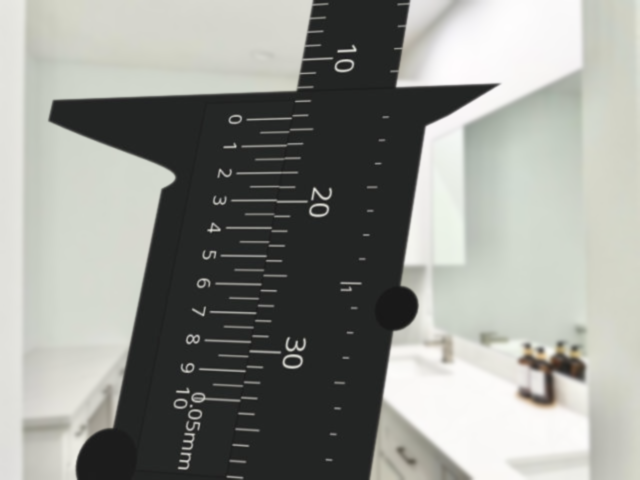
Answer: {"value": 14.2, "unit": "mm"}
